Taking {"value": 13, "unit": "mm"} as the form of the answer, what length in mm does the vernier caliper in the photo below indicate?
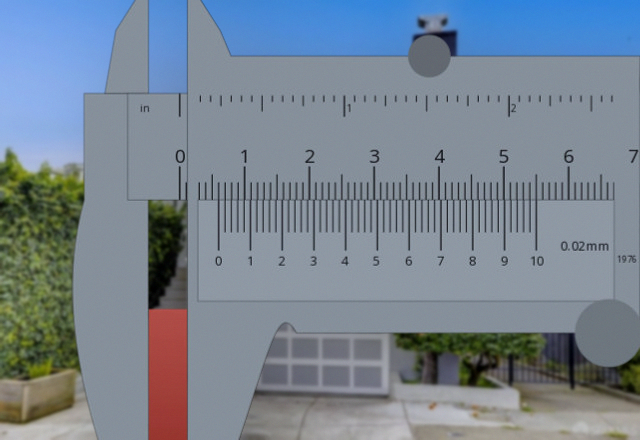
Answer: {"value": 6.0, "unit": "mm"}
